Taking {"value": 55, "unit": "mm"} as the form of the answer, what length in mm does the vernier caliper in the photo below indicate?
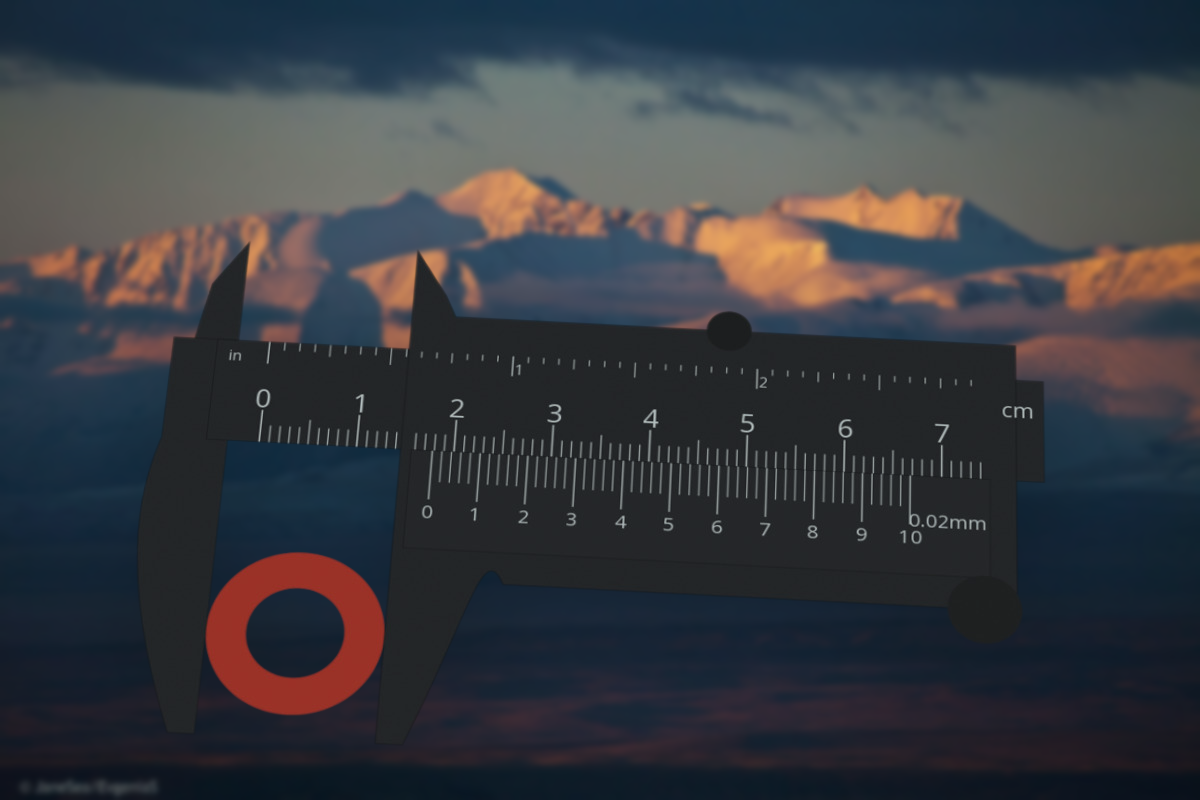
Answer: {"value": 17.8, "unit": "mm"}
